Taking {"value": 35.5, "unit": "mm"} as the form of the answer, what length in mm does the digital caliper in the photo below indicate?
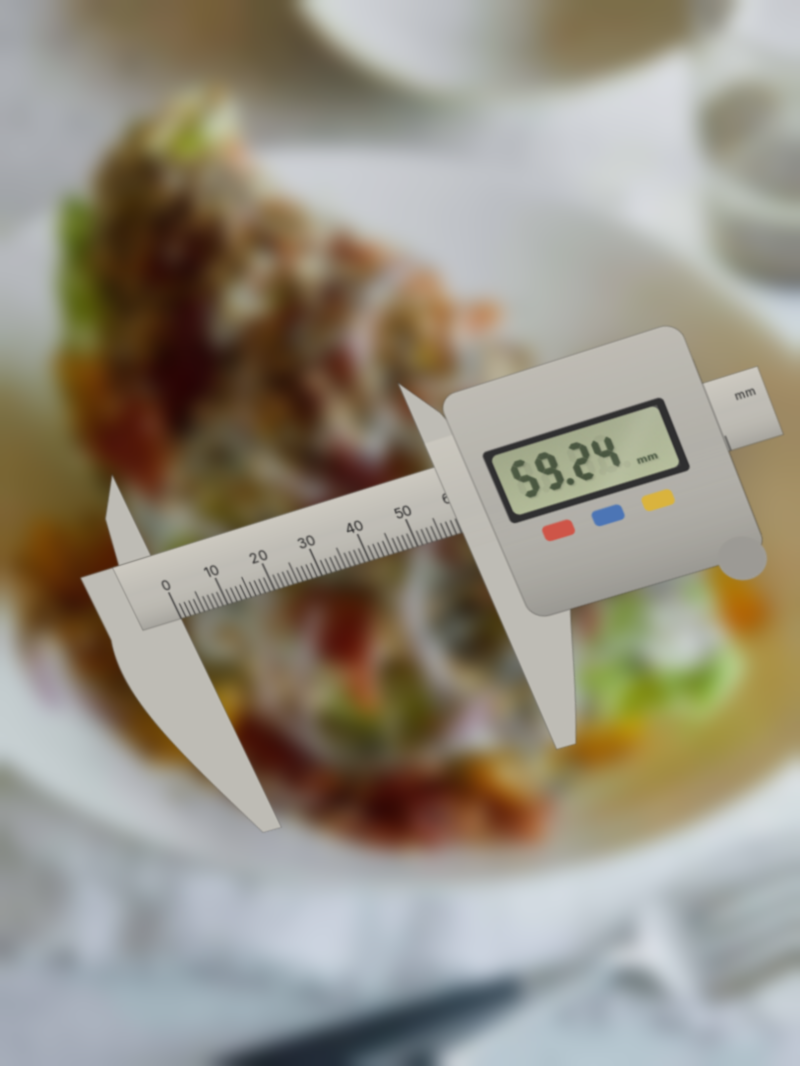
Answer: {"value": 59.24, "unit": "mm"}
